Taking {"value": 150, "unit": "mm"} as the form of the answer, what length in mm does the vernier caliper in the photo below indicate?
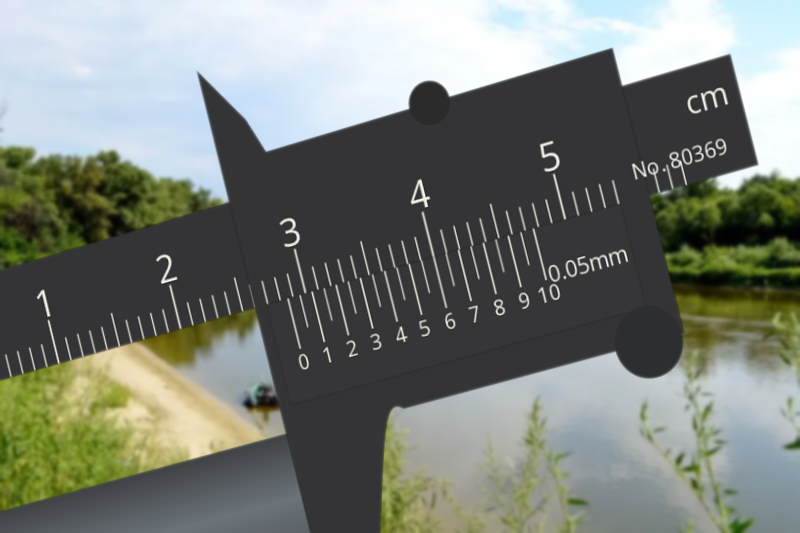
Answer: {"value": 28.6, "unit": "mm"}
